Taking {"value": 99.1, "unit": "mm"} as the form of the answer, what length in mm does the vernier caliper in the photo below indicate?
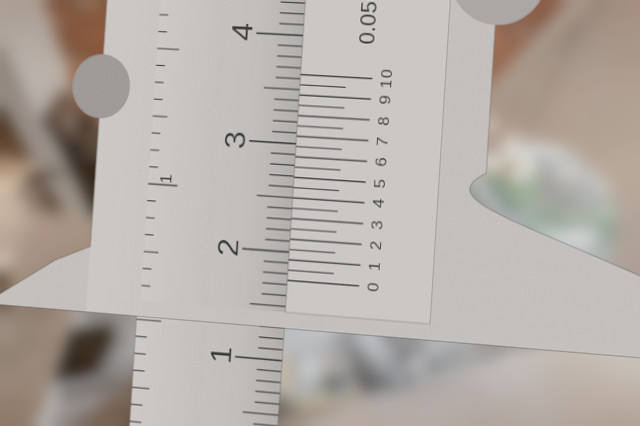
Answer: {"value": 17.4, "unit": "mm"}
